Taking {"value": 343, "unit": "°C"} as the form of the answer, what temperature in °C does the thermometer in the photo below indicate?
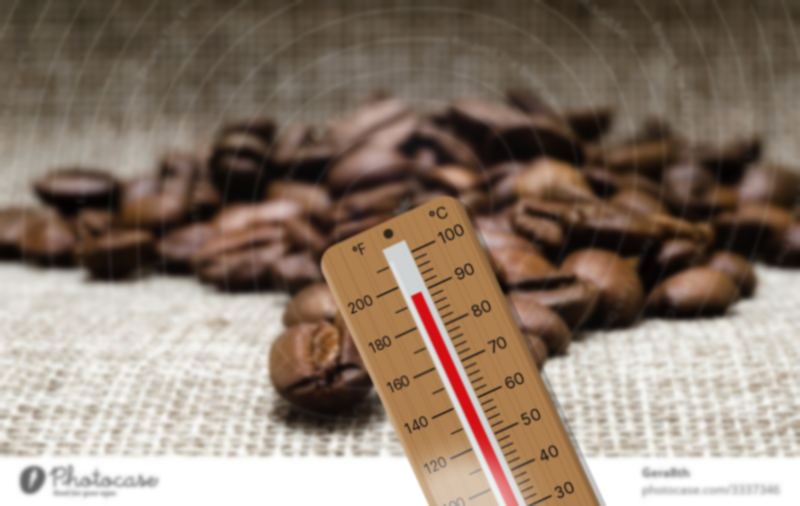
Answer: {"value": 90, "unit": "°C"}
